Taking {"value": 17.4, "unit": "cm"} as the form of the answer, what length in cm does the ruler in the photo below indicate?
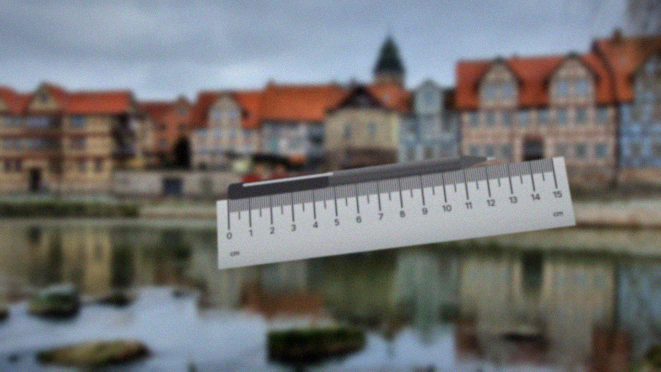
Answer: {"value": 12.5, "unit": "cm"}
